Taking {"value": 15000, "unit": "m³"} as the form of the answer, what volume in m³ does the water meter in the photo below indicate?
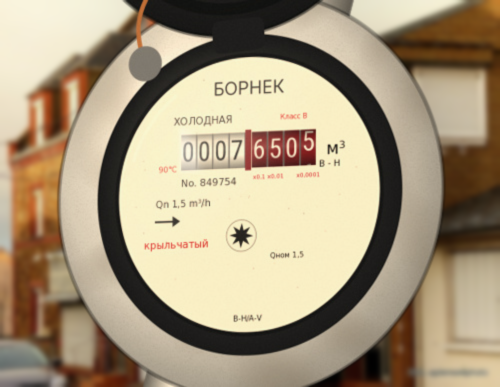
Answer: {"value": 7.6505, "unit": "m³"}
